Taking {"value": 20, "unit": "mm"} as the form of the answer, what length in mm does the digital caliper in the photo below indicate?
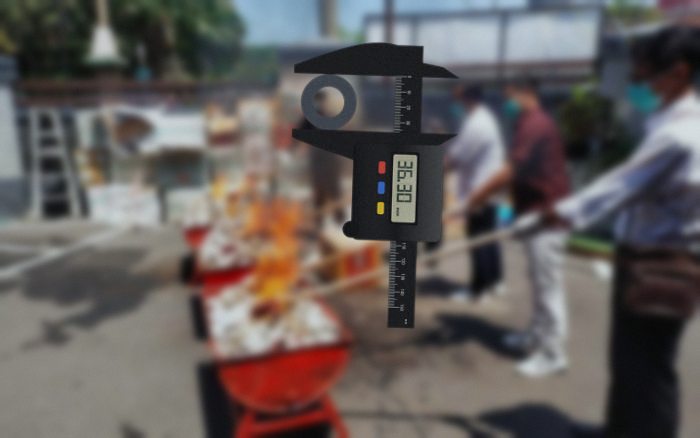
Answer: {"value": 36.30, "unit": "mm"}
